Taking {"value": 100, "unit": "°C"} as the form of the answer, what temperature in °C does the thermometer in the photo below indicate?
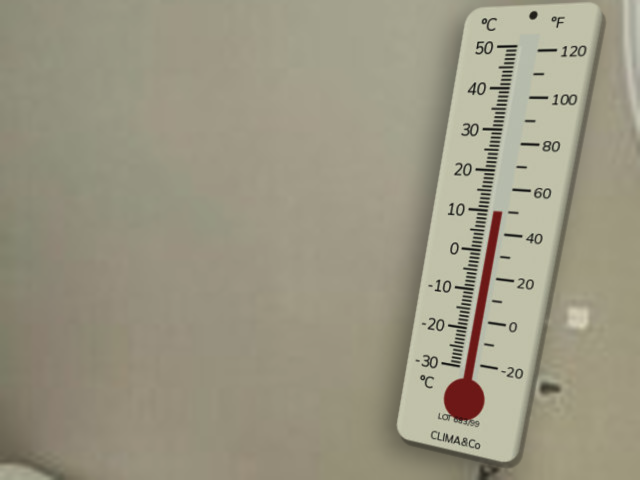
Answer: {"value": 10, "unit": "°C"}
